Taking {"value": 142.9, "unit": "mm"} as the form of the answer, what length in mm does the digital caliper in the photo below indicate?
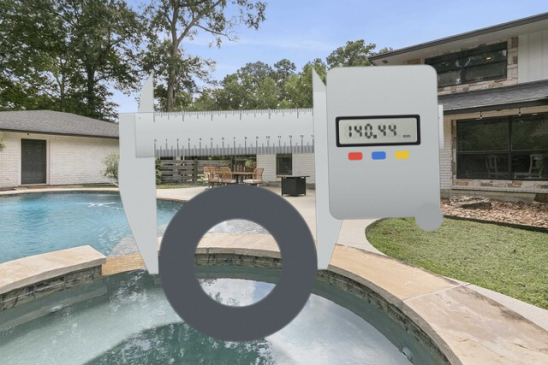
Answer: {"value": 140.44, "unit": "mm"}
